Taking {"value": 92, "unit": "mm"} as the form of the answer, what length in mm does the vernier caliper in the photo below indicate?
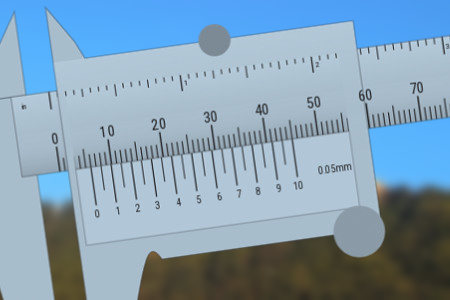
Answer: {"value": 6.0, "unit": "mm"}
